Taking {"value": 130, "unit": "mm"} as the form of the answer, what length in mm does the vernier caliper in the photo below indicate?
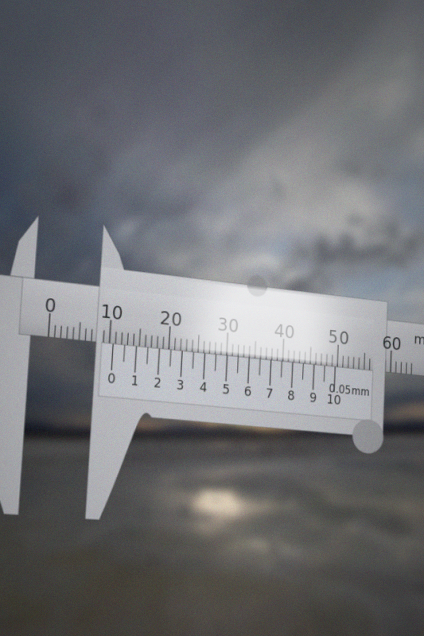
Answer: {"value": 10.6, "unit": "mm"}
